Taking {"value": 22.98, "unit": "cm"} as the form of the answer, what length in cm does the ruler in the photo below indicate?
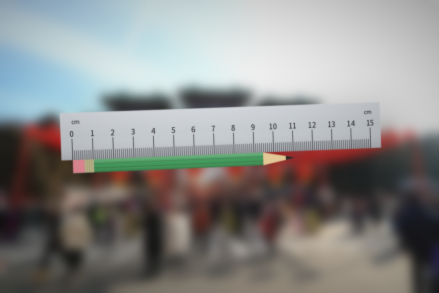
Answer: {"value": 11, "unit": "cm"}
